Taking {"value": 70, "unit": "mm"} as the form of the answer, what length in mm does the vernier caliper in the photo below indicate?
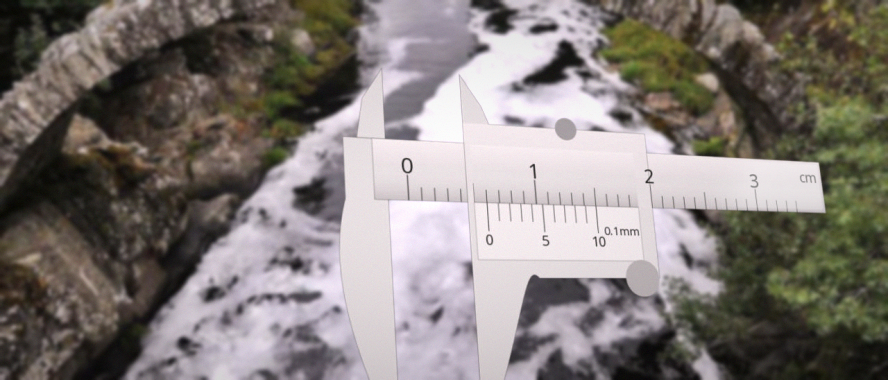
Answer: {"value": 6.0, "unit": "mm"}
